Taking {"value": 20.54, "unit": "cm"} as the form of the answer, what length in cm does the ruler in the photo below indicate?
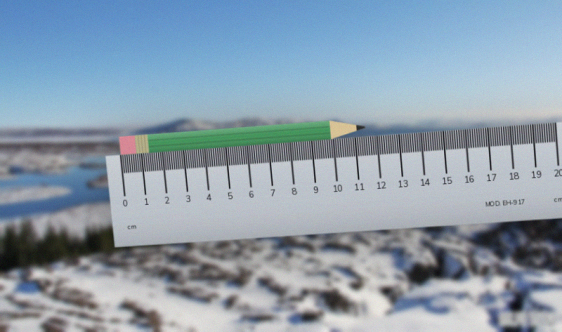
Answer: {"value": 11.5, "unit": "cm"}
